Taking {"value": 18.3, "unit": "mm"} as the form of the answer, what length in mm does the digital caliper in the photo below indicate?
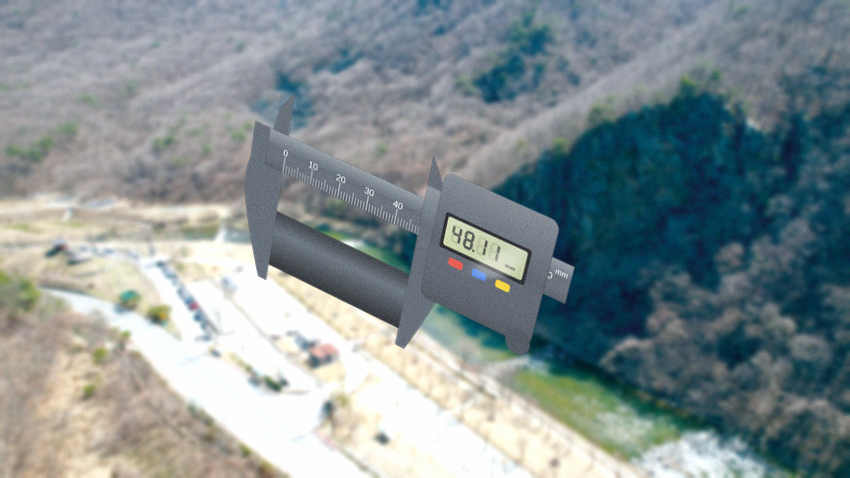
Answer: {"value": 48.11, "unit": "mm"}
